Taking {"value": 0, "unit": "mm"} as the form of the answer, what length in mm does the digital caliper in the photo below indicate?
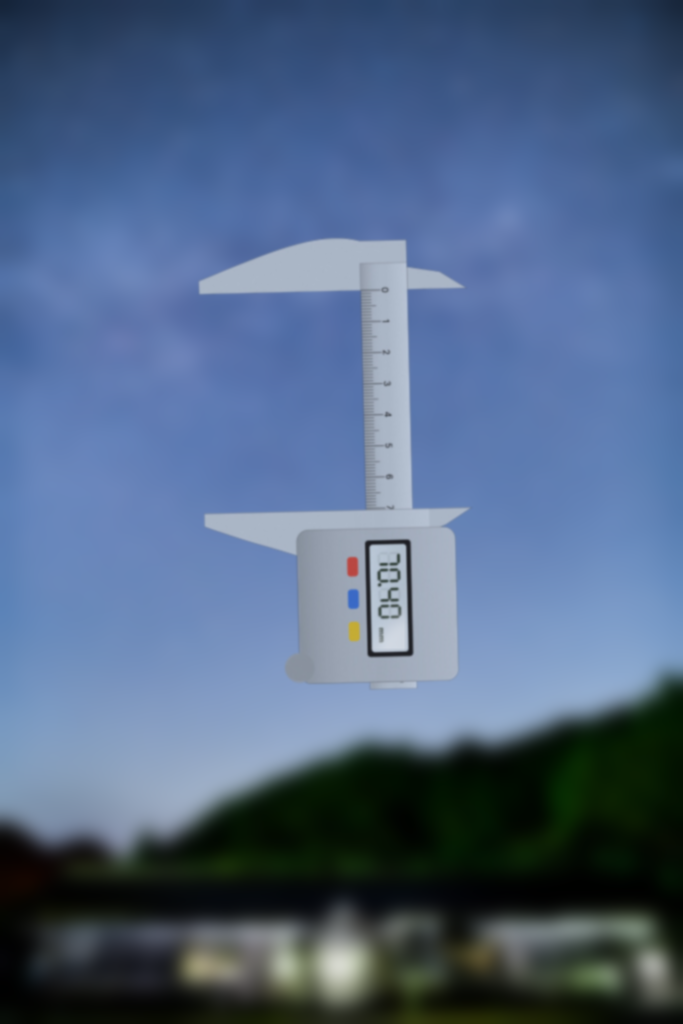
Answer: {"value": 70.40, "unit": "mm"}
